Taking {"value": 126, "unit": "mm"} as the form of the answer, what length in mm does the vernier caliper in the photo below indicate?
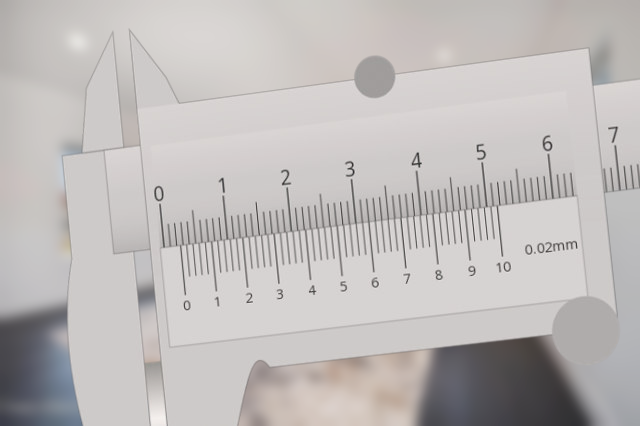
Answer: {"value": 2.6, "unit": "mm"}
